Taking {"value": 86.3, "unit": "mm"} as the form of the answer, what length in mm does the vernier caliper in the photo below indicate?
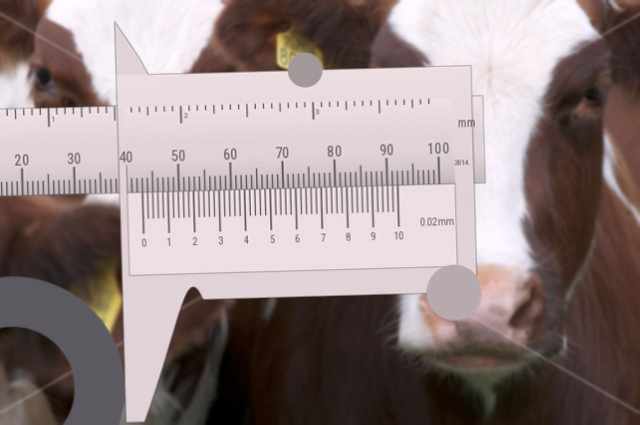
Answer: {"value": 43.0, "unit": "mm"}
